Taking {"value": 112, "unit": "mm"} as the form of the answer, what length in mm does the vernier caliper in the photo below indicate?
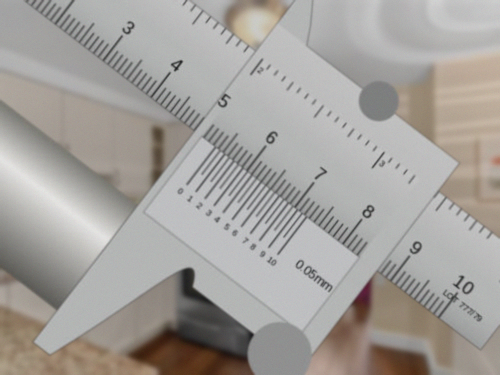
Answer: {"value": 53.5, "unit": "mm"}
